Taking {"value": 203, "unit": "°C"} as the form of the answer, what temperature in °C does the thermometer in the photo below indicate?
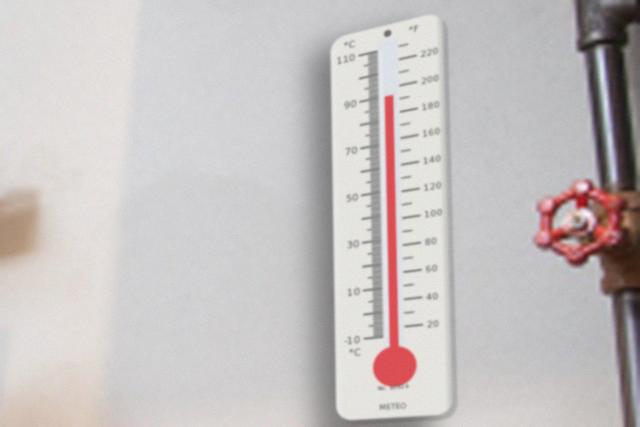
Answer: {"value": 90, "unit": "°C"}
